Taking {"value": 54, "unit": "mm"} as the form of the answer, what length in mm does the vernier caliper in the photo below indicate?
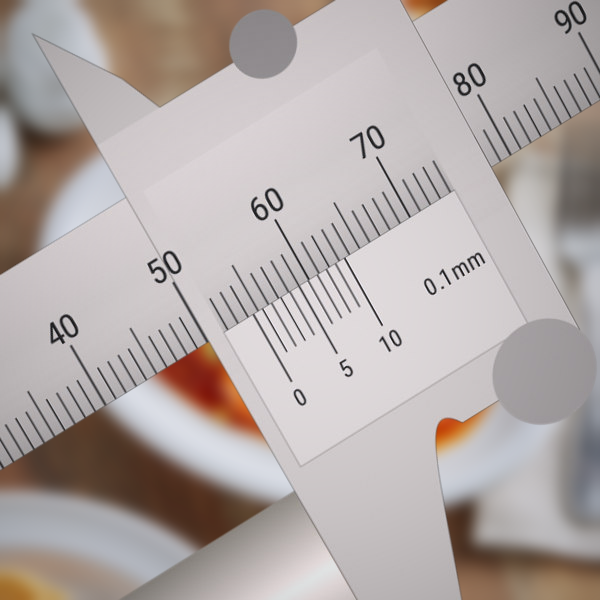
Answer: {"value": 54.5, "unit": "mm"}
